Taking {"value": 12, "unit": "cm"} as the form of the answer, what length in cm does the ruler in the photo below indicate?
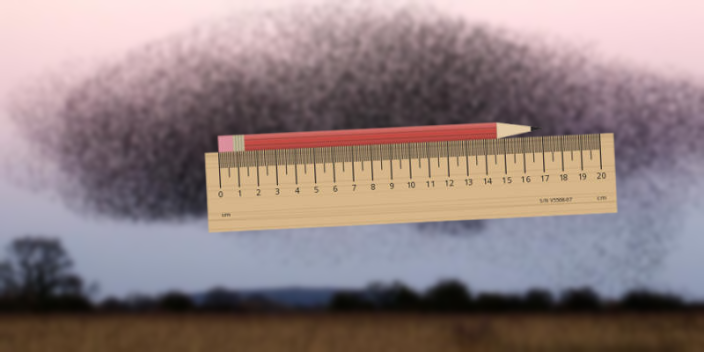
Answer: {"value": 17, "unit": "cm"}
